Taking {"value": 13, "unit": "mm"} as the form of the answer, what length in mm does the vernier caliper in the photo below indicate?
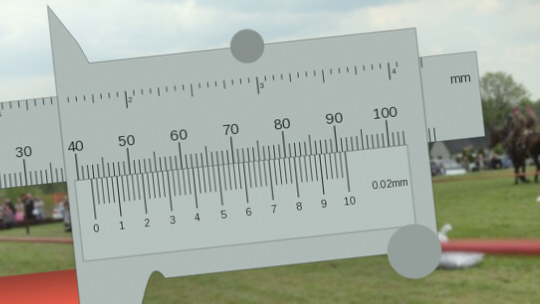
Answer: {"value": 42.5, "unit": "mm"}
